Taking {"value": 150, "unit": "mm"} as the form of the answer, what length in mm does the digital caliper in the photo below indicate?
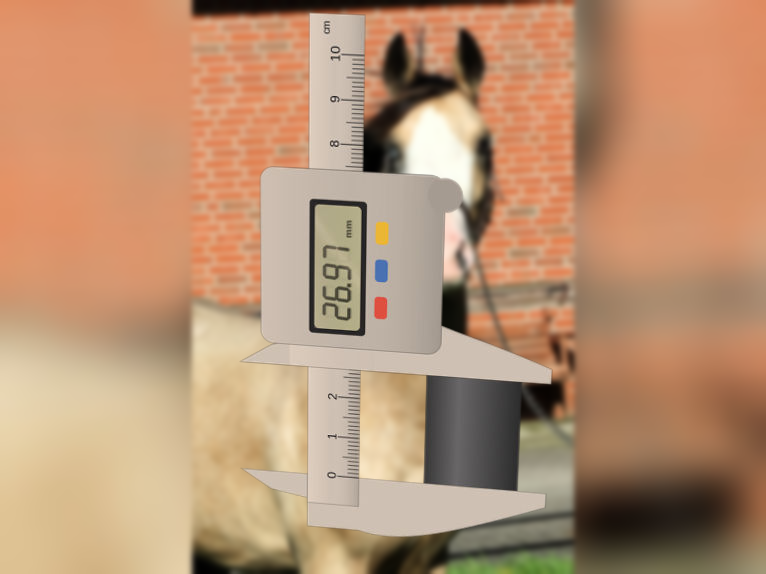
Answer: {"value": 26.97, "unit": "mm"}
